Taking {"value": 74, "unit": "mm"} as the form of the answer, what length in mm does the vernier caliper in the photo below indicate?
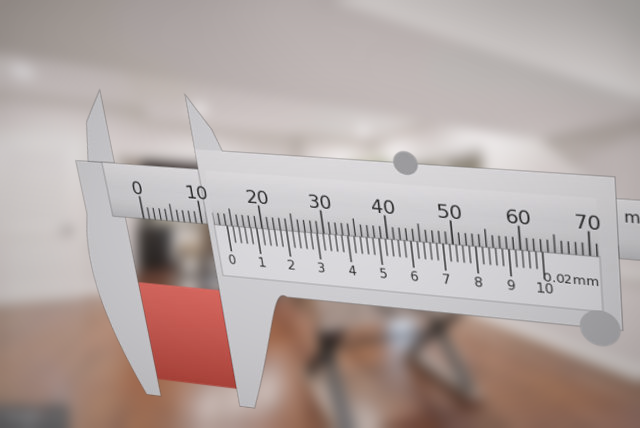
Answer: {"value": 14.2, "unit": "mm"}
